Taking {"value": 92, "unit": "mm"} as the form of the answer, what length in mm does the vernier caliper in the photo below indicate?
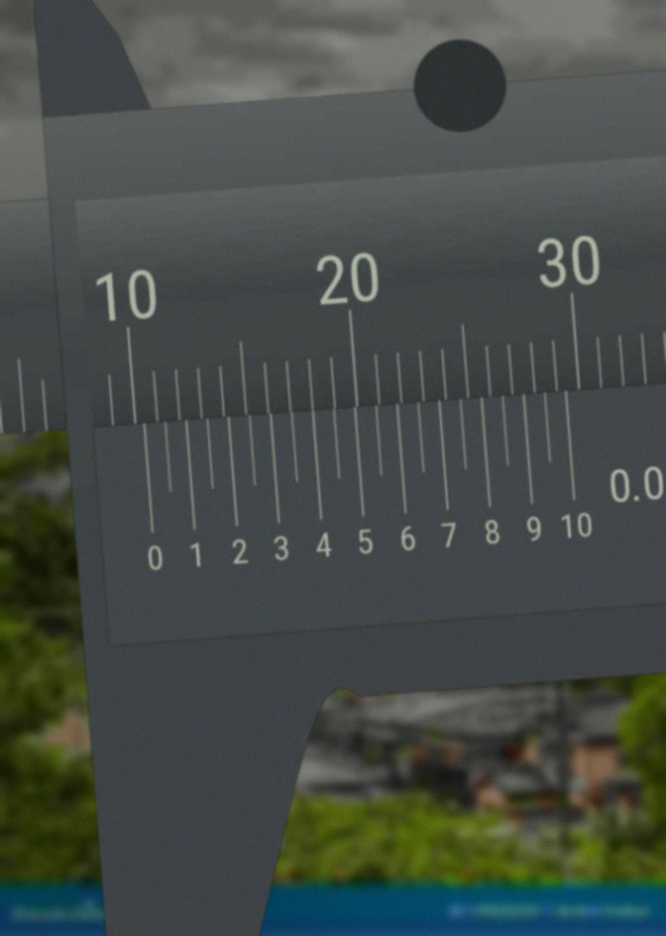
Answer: {"value": 10.4, "unit": "mm"}
